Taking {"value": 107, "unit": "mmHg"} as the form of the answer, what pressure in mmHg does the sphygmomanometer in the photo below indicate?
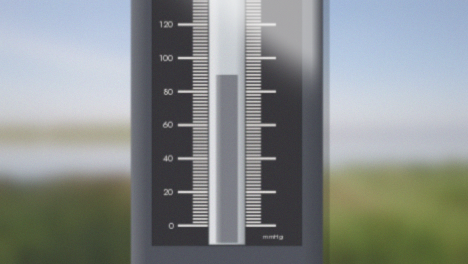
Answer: {"value": 90, "unit": "mmHg"}
